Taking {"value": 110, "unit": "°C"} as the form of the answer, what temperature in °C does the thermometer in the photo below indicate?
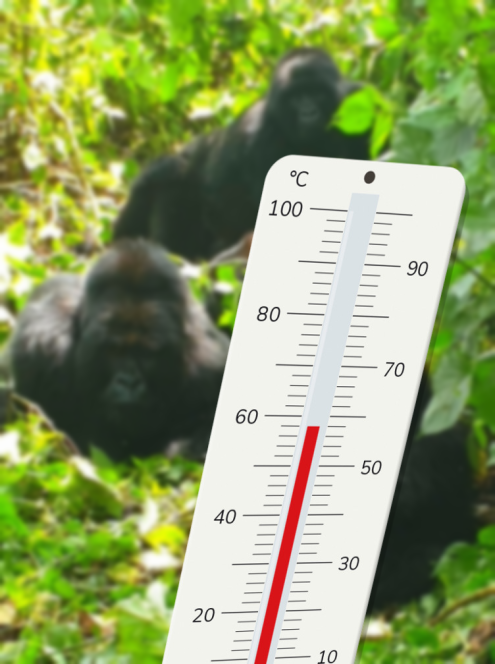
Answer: {"value": 58, "unit": "°C"}
